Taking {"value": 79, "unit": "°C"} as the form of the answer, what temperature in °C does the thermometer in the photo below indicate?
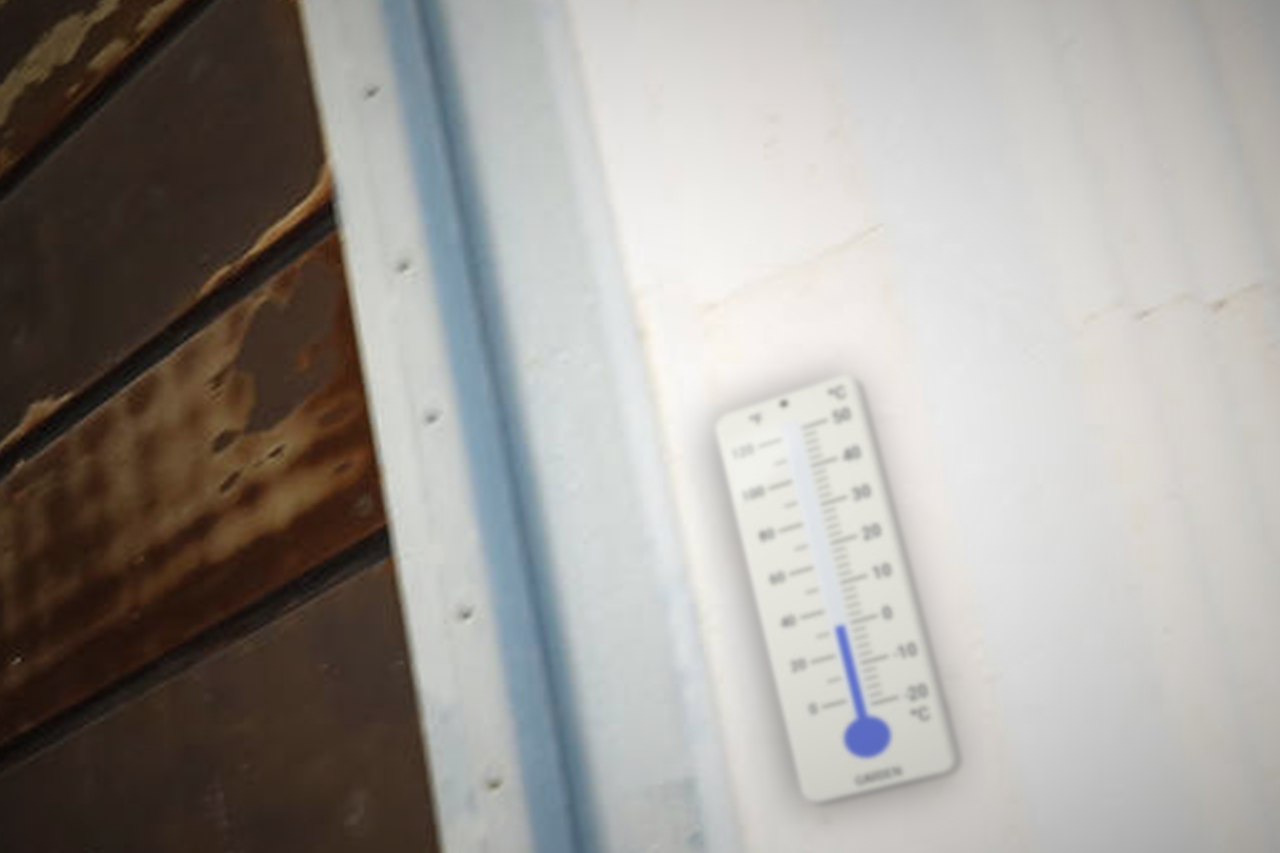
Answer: {"value": 0, "unit": "°C"}
